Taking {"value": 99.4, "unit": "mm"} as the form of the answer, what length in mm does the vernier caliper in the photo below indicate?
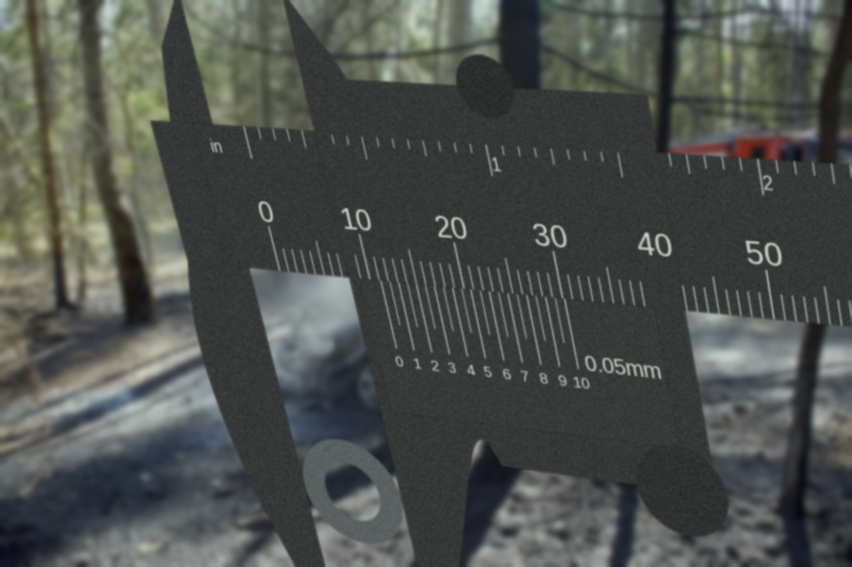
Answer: {"value": 11.2, "unit": "mm"}
